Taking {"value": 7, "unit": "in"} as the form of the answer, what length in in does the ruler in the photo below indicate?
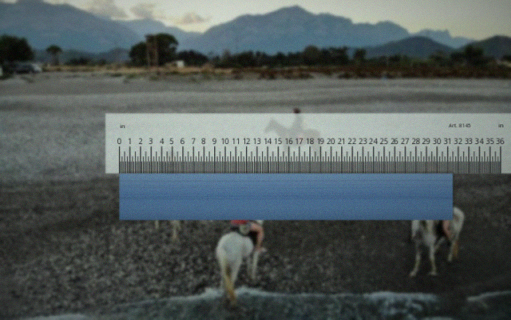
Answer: {"value": 31.5, "unit": "in"}
